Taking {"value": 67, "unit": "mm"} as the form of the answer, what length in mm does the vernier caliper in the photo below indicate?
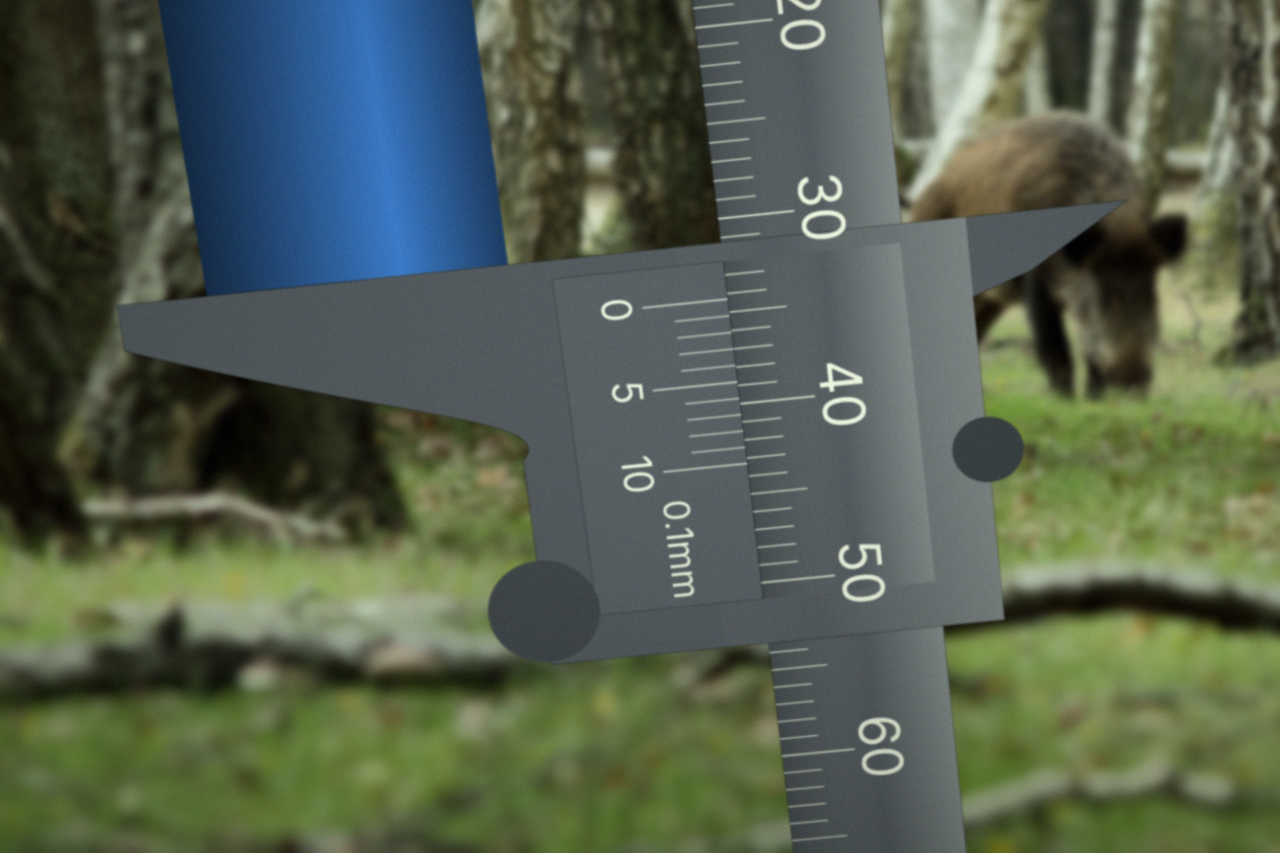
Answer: {"value": 34.3, "unit": "mm"}
